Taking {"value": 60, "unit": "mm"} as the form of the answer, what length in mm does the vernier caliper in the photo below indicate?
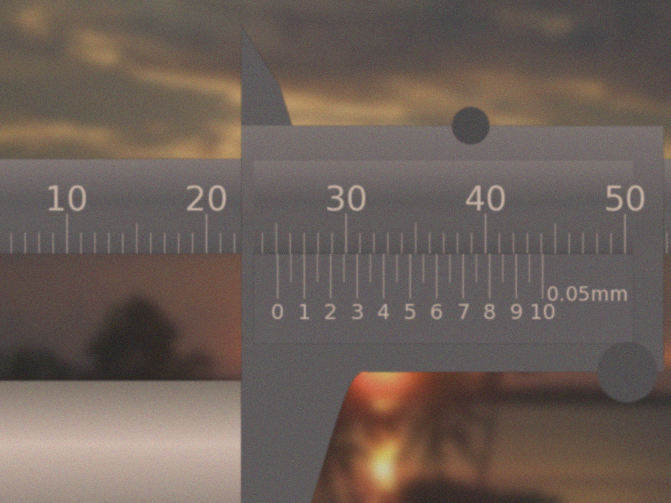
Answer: {"value": 25.1, "unit": "mm"}
